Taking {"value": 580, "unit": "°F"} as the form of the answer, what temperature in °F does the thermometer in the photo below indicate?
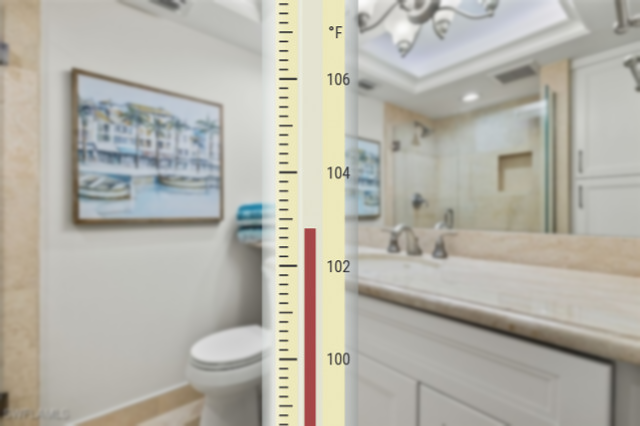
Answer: {"value": 102.8, "unit": "°F"}
